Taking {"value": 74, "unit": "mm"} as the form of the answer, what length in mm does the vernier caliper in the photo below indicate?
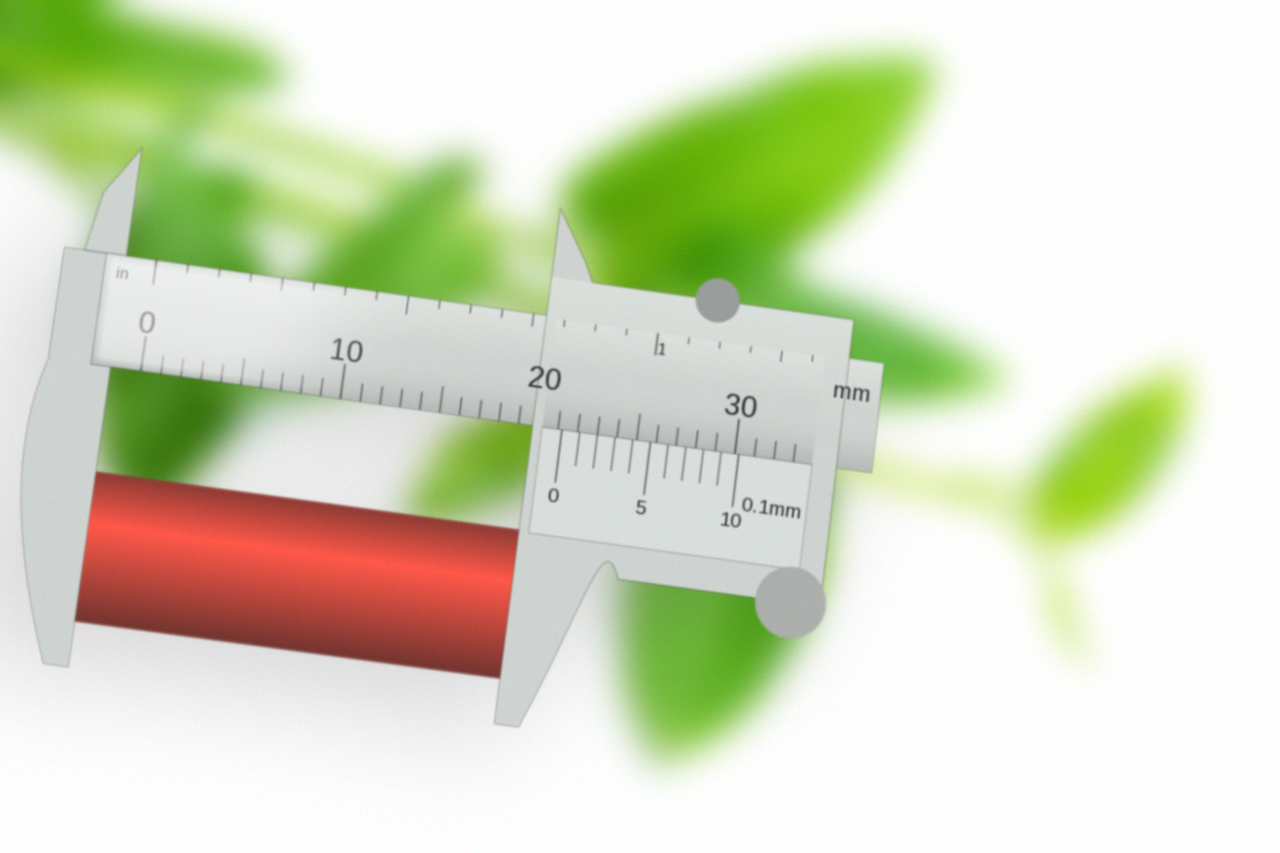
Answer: {"value": 21.2, "unit": "mm"}
